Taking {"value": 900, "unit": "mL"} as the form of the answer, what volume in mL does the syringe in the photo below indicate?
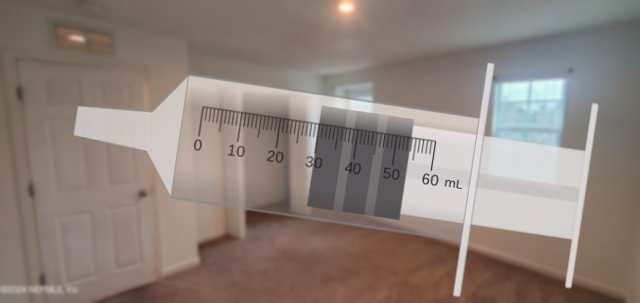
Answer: {"value": 30, "unit": "mL"}
